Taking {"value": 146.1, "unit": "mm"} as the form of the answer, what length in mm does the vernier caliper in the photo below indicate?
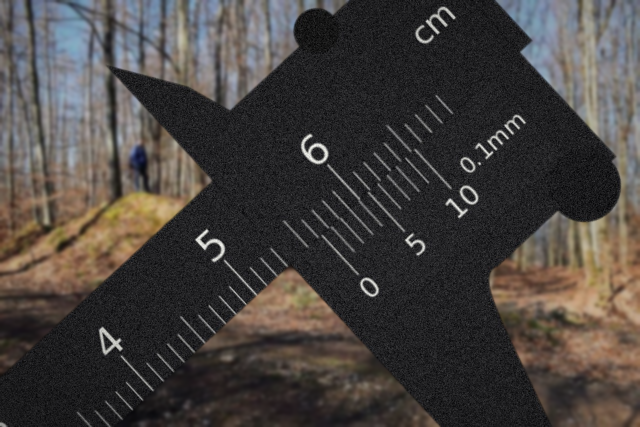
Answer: {"value": 56.3, "unit": "mm"}
